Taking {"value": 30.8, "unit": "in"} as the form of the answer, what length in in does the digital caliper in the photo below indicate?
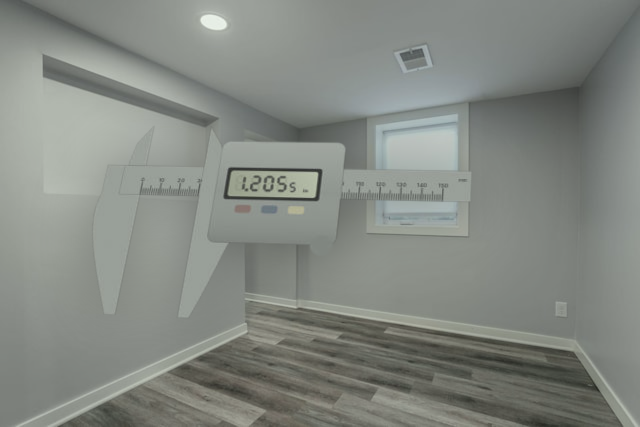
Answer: {"value": 1.2055, "unit": "in"}
